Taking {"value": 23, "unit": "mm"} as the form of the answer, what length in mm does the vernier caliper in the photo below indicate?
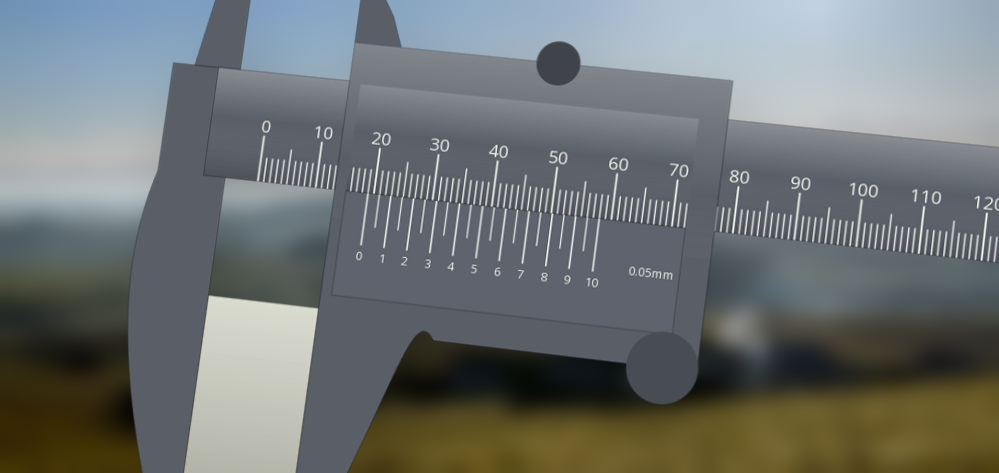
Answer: {"value": 19.0, "unit": "mm"}
